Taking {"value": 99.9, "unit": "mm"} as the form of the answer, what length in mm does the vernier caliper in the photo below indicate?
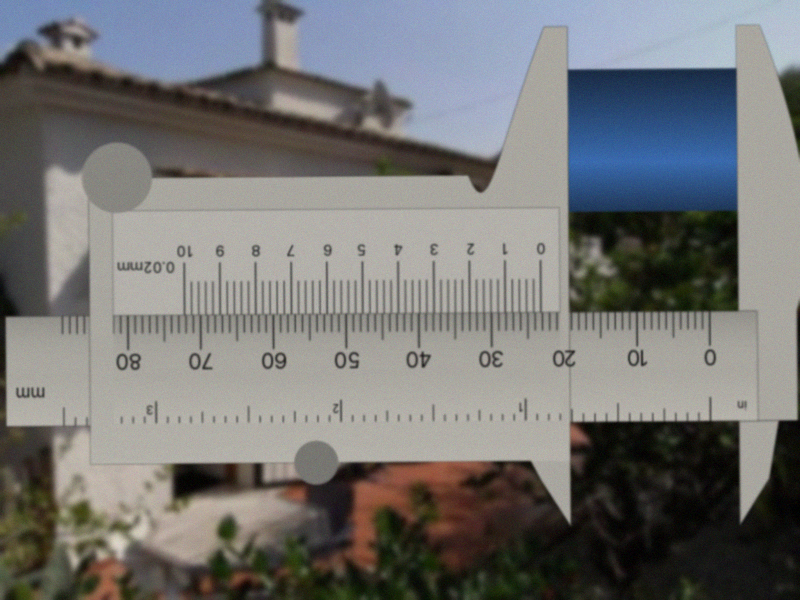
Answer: {"value": 23.2, "unit": "mm"}
